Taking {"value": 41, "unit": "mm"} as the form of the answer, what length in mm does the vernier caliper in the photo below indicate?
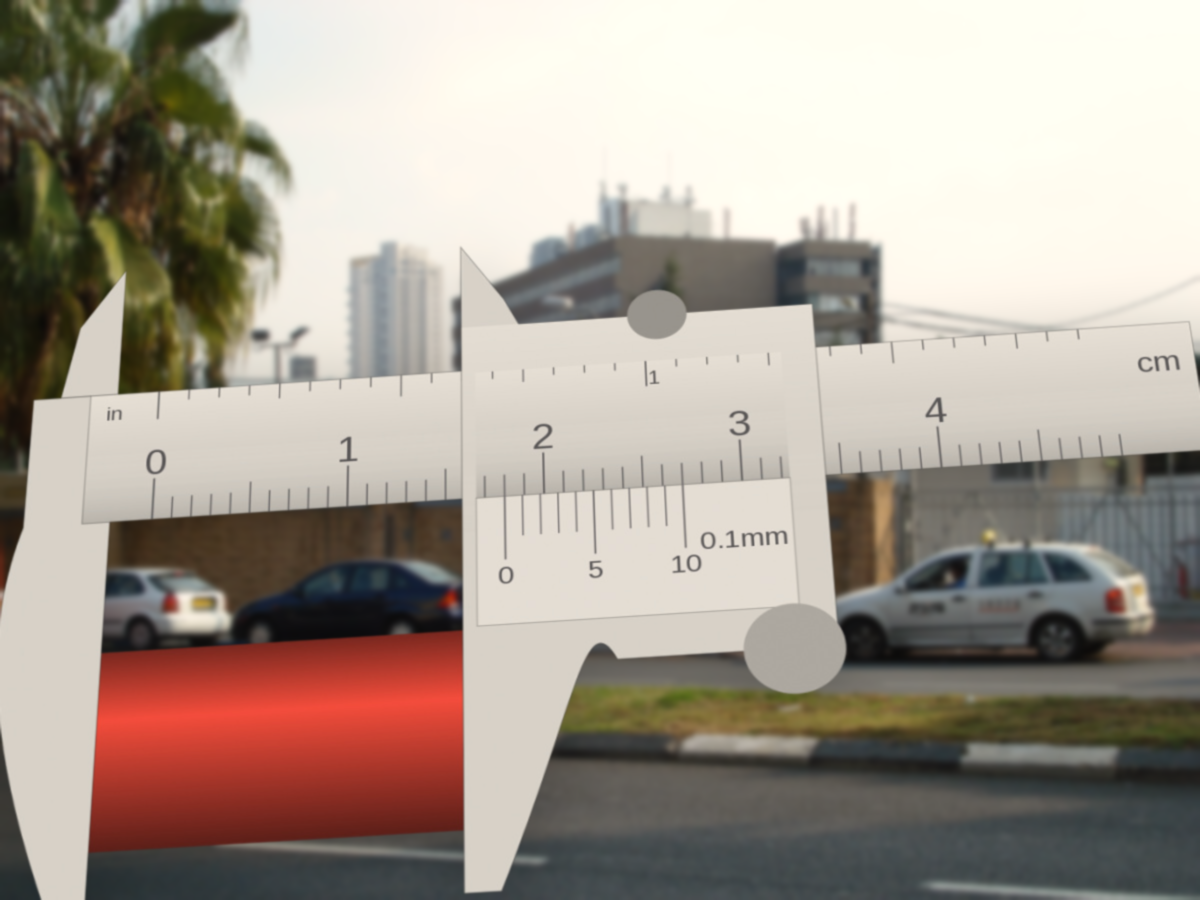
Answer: {"value": 18.0, "unit": "mm"}
